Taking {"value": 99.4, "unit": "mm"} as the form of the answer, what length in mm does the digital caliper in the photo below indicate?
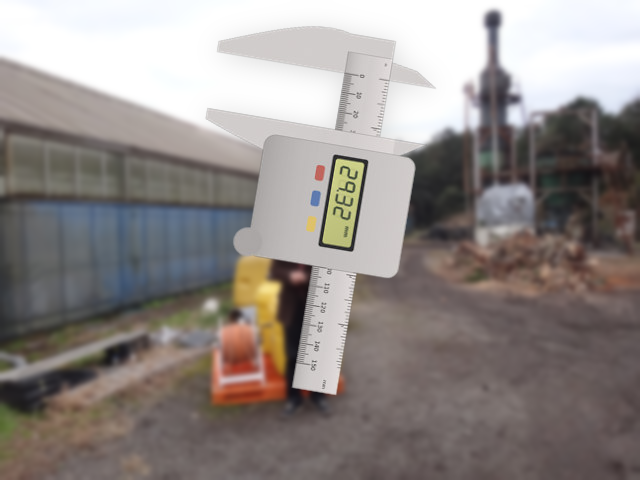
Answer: {"value": 29.32, "unit": "mm"}
